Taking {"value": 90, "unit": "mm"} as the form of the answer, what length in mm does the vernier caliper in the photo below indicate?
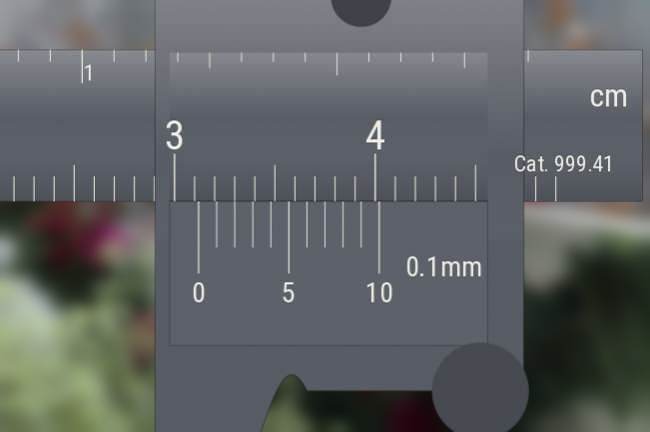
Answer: {"value": 31.2, "unit": "mm"}
